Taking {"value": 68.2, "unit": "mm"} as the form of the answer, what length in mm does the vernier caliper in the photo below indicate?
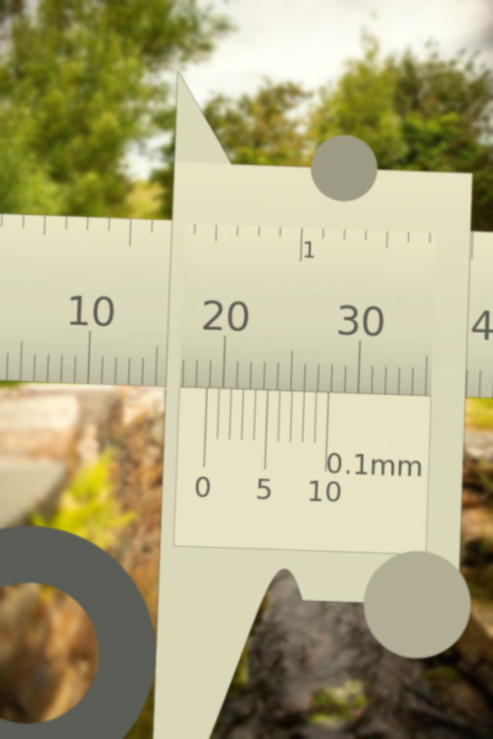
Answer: {"value": 18.8, "unit": "mm"}
